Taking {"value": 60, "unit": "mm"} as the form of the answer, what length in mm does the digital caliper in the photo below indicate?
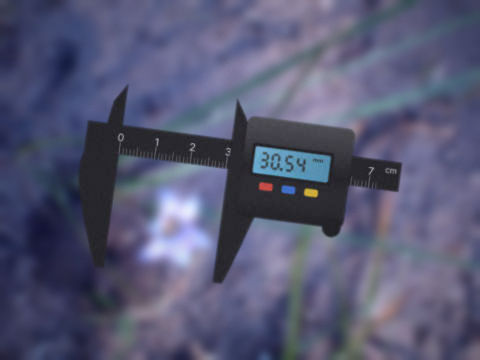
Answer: {"value": 30.54, "unit": "mm"}
